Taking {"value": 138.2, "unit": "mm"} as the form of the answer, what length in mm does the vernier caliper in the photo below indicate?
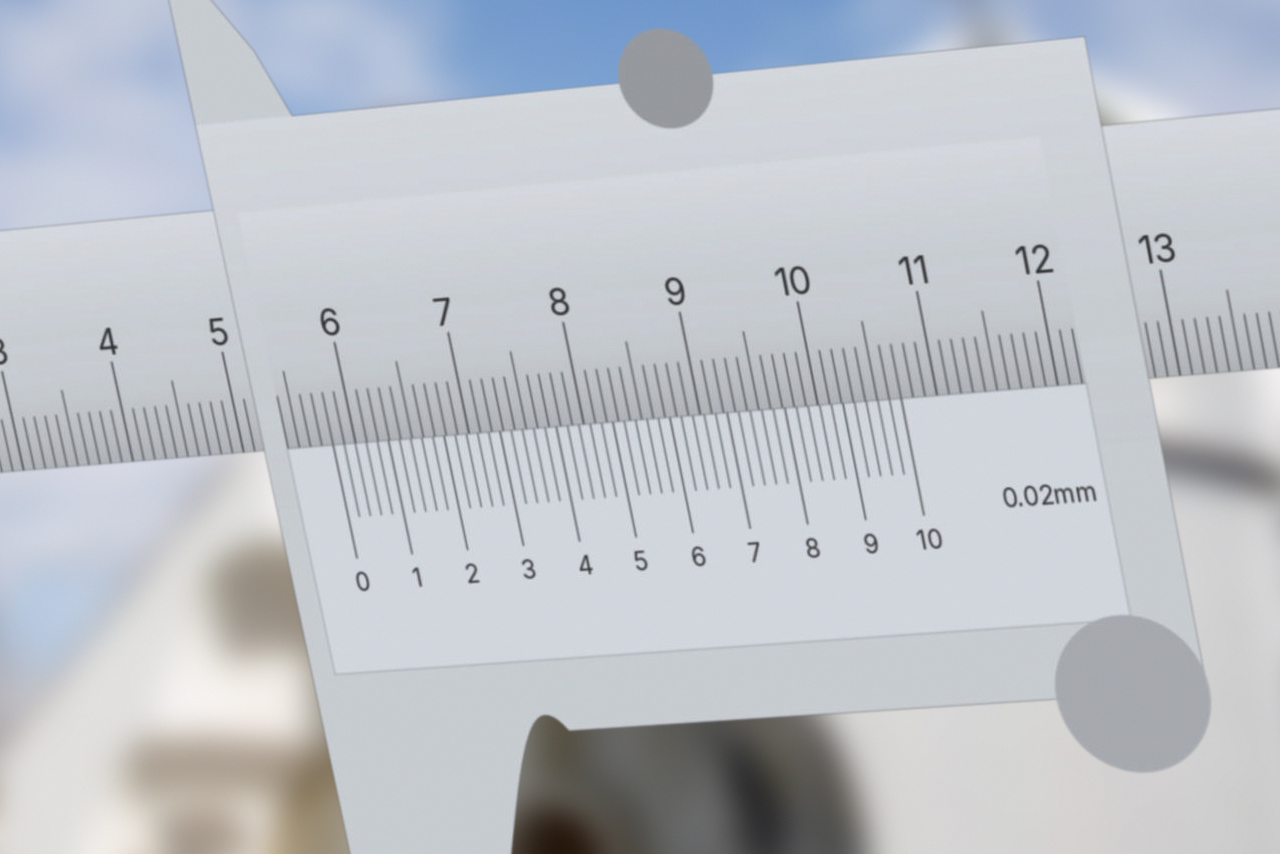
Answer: {"value": 58.0, "unit": "mm"}
